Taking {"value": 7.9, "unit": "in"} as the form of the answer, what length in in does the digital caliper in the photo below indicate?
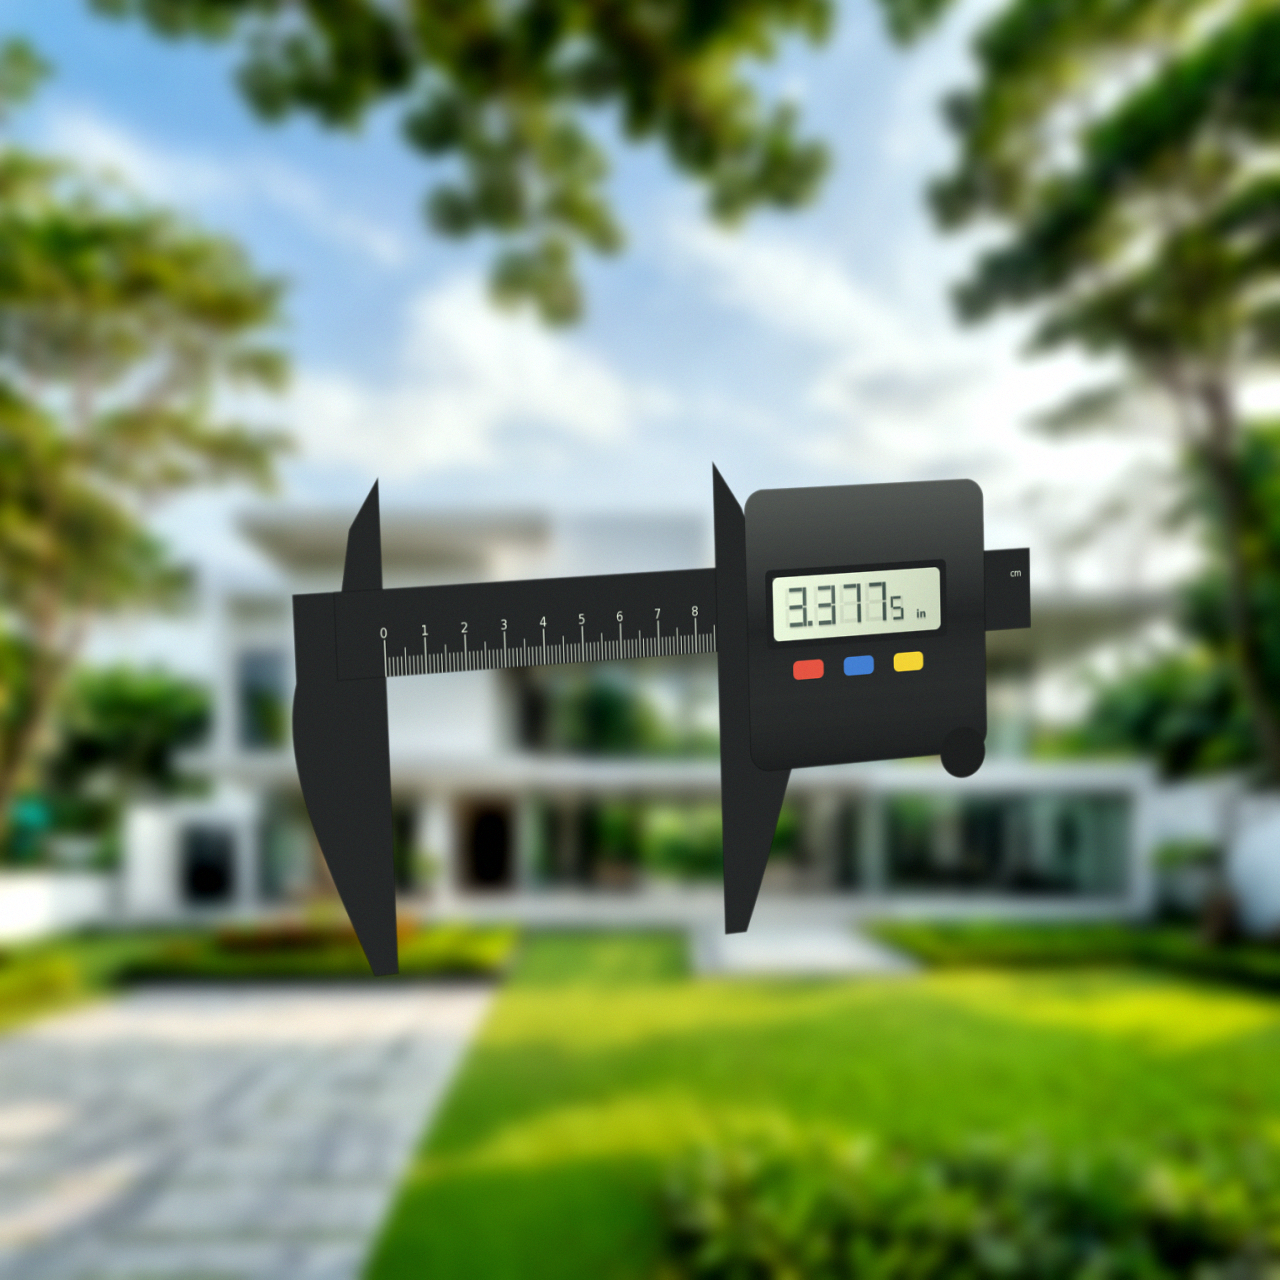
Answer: {"value": 3.3775, "unit": "in"}
